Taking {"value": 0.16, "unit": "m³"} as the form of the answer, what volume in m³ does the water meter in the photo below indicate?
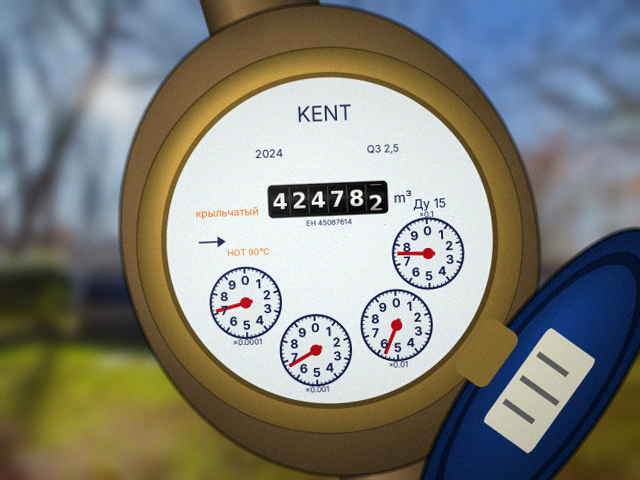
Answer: {"value": 424781.7567, "unit": "m³"}
